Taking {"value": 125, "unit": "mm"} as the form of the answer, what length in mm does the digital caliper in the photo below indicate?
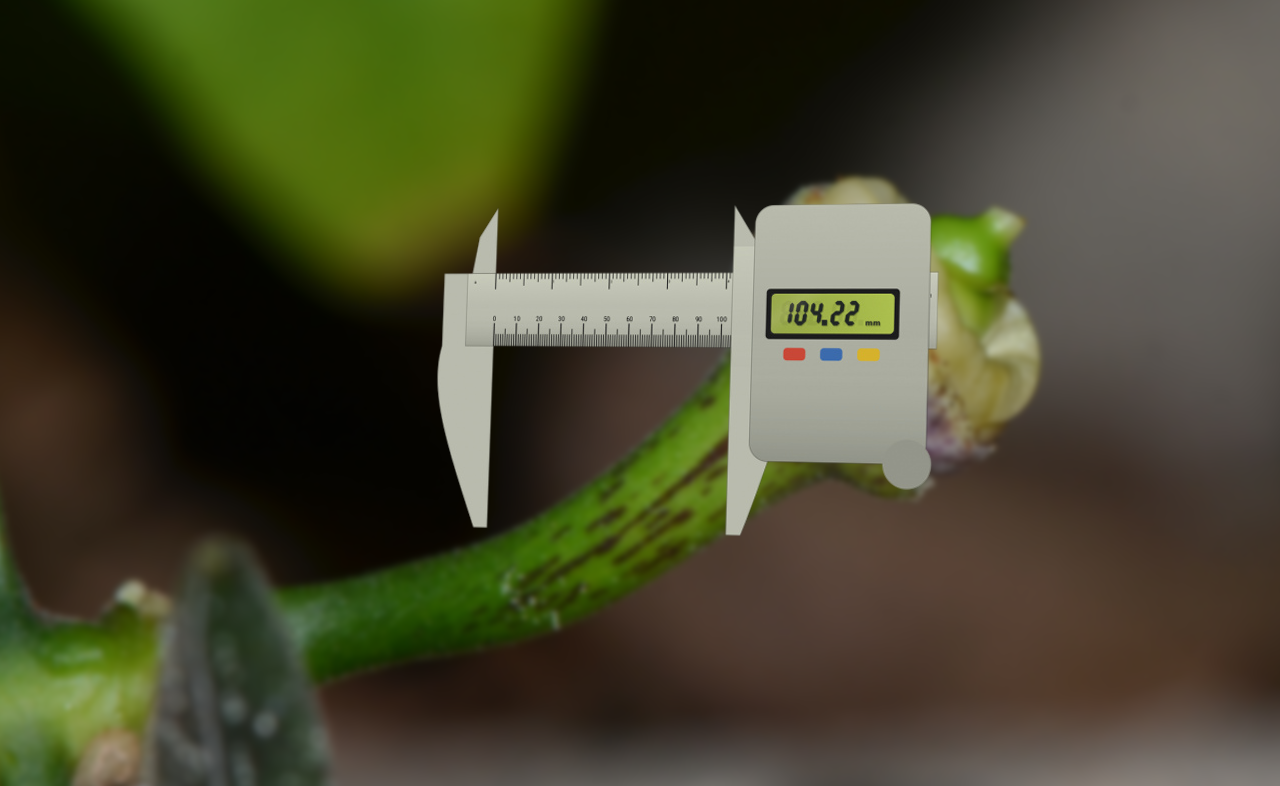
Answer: {"value": 104.22, "unit": "mm"}
